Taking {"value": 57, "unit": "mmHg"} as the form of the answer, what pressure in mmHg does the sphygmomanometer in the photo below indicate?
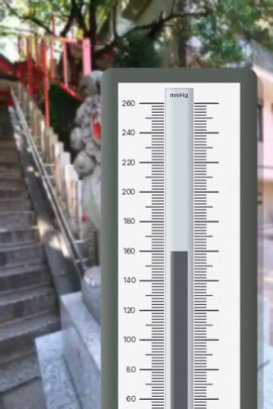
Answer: {"value": 160, "unit": "mmHg"}
